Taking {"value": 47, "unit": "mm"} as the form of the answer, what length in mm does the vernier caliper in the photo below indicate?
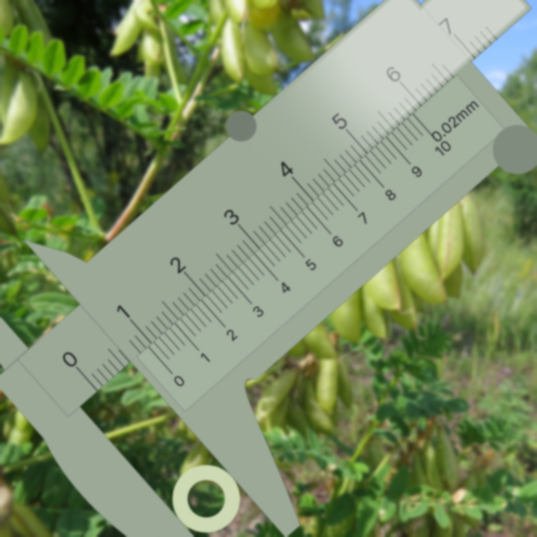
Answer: {"value": 9.4, "unit": "mm"}
